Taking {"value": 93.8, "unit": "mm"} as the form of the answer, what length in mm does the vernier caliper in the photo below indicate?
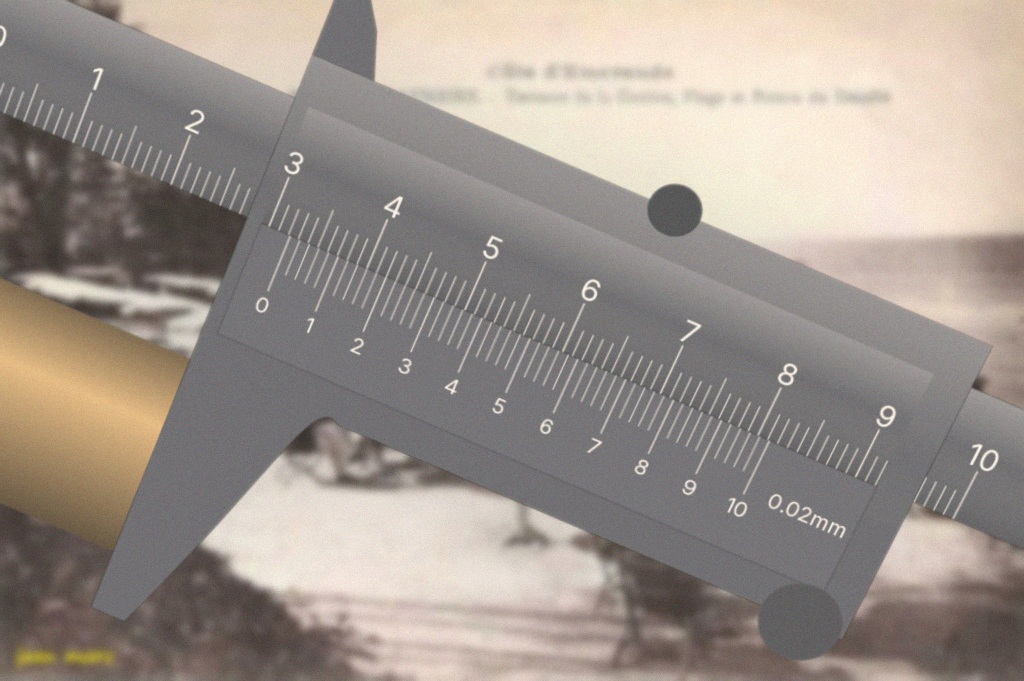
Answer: {"value": 32.2, "unit": "mm"}
